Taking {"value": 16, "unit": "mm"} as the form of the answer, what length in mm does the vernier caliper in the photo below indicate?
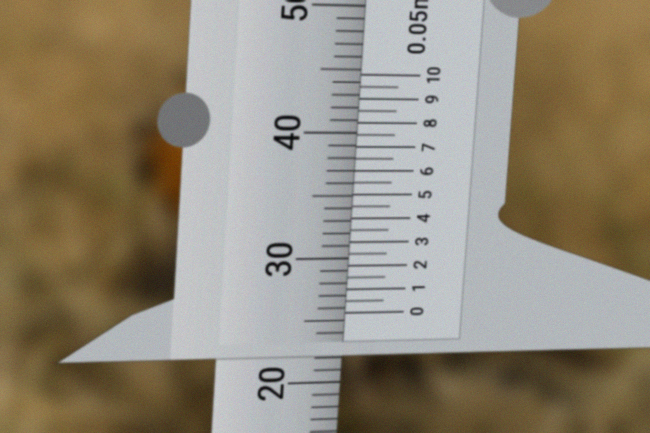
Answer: {"value": 25.6, "unit": "mm"}
